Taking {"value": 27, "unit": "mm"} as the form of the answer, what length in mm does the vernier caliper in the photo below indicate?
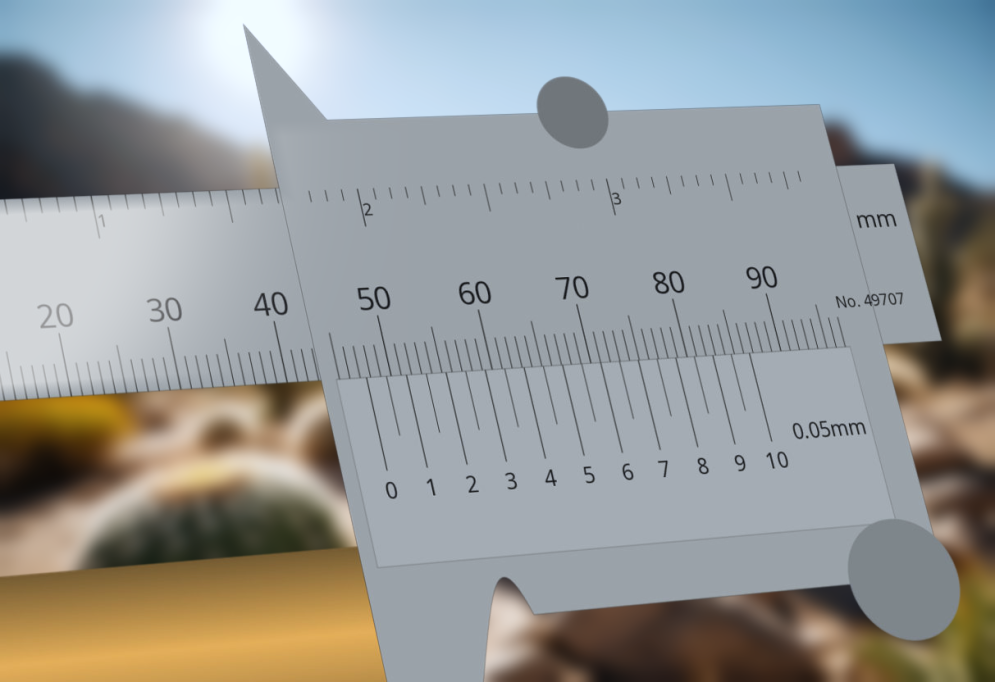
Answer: {"value": 47.6, "unit": "mm"}
